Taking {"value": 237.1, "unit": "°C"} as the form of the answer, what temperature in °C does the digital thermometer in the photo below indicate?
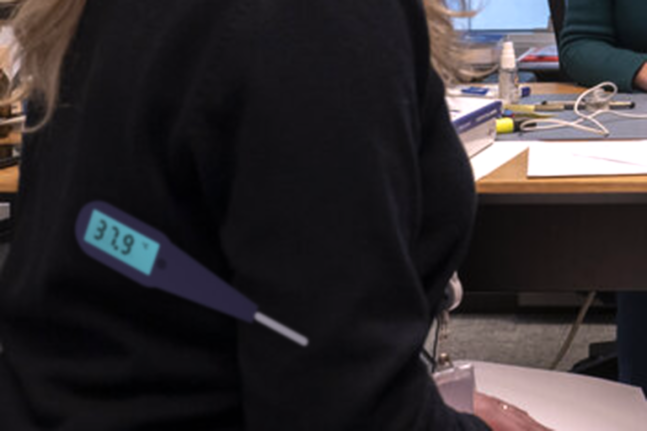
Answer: {"value": 37.9, "unit": "°C"}
